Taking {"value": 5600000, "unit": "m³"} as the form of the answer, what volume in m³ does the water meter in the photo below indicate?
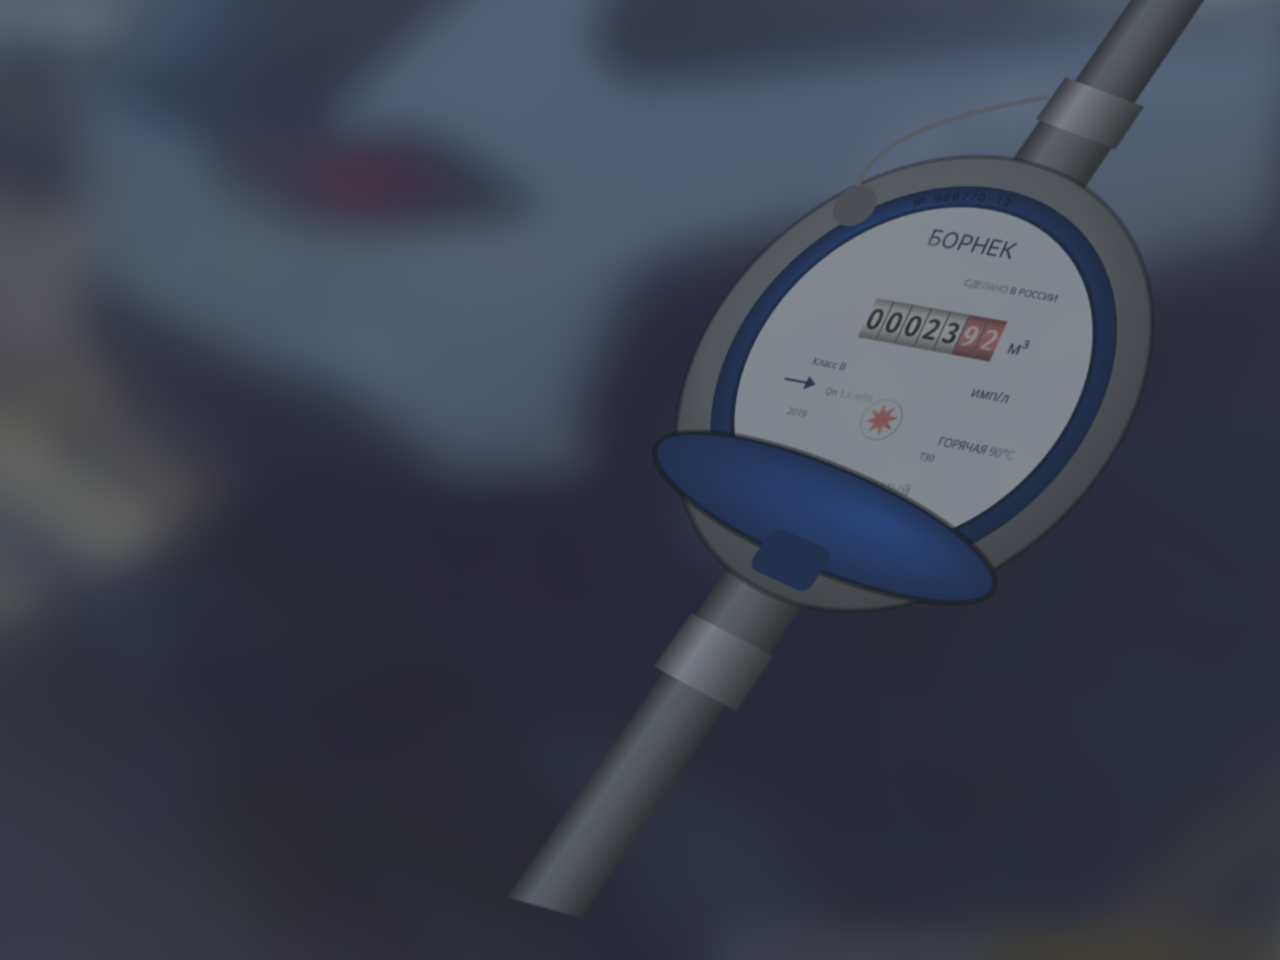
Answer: {"value": 23.92, "unit": "m³"}
